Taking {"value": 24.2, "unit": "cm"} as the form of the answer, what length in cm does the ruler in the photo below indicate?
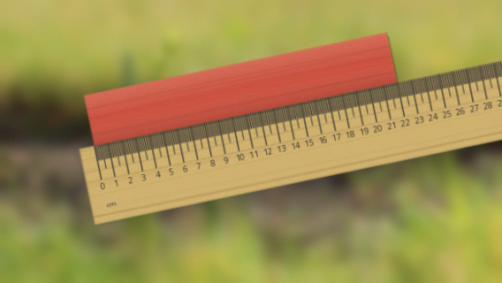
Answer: {"value": 22, "unit": "cm"}
